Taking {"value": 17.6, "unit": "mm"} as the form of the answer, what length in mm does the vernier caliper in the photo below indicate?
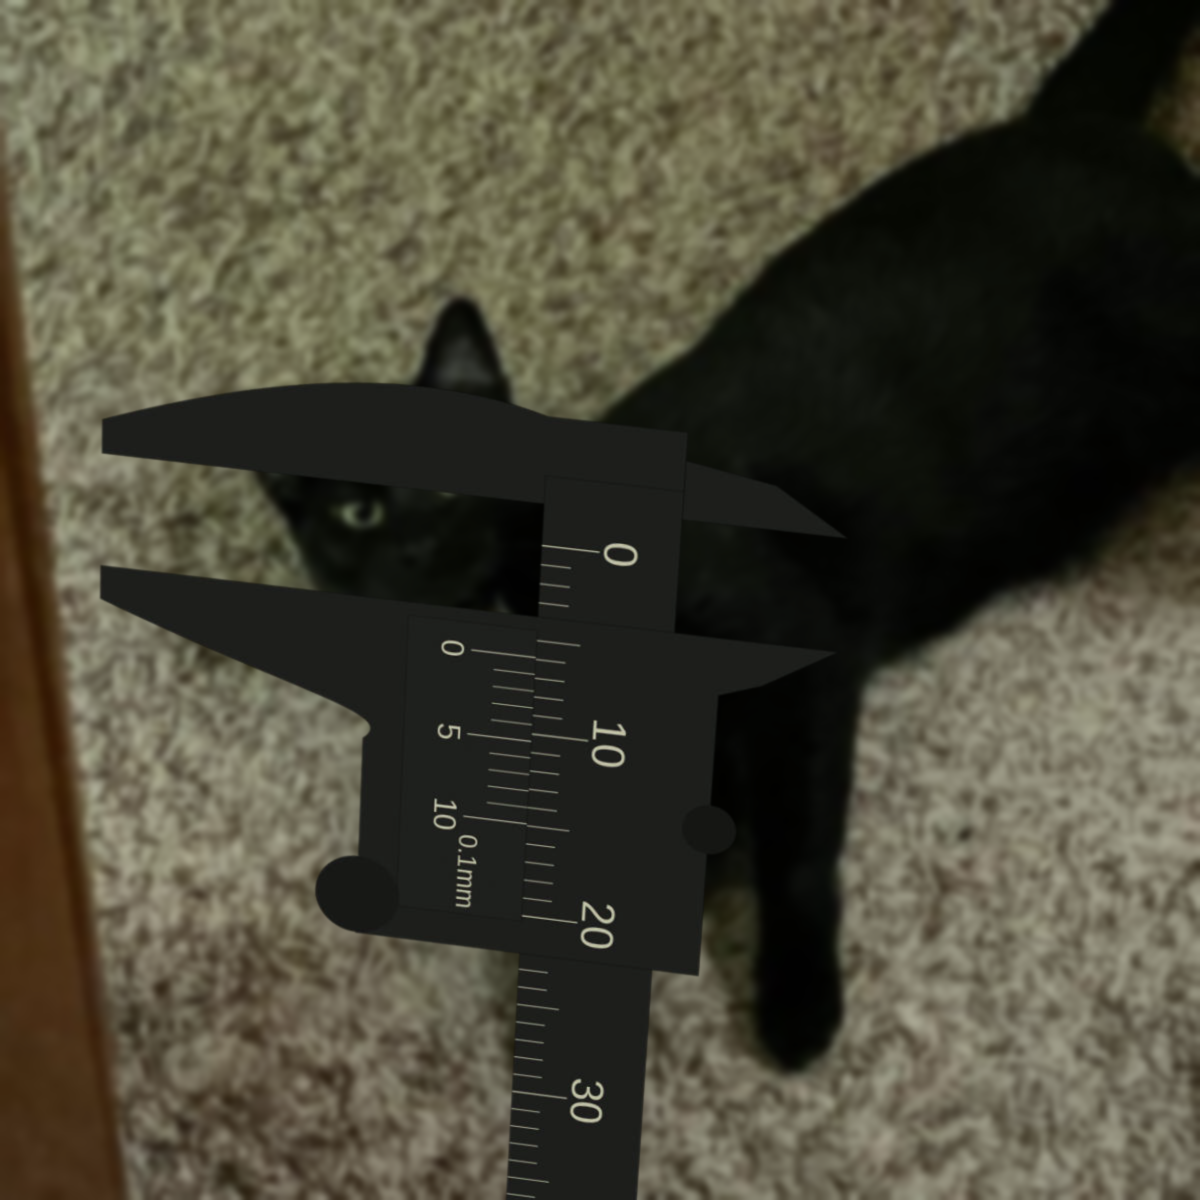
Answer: {"value": 5.9, "unit": "mm"}
